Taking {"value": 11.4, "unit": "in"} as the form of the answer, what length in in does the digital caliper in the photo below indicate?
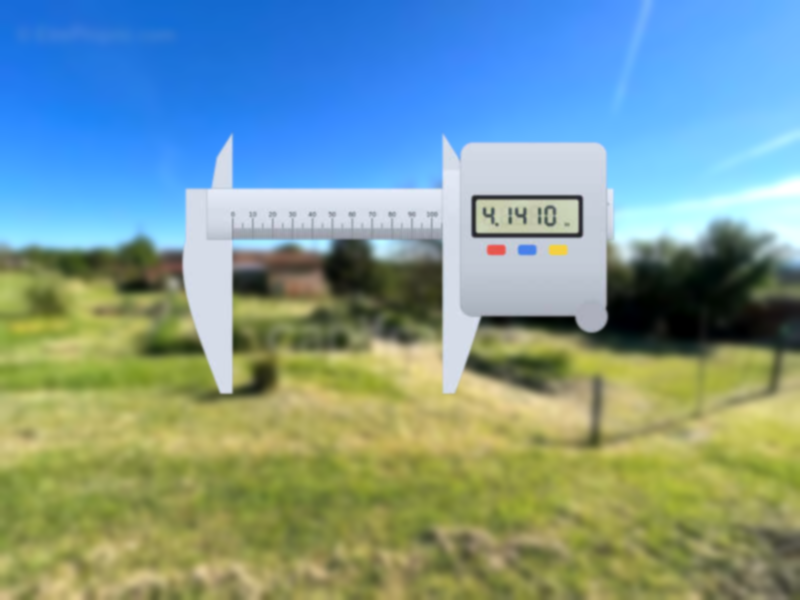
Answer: {"value": 4.1410, "unit": "in"}
